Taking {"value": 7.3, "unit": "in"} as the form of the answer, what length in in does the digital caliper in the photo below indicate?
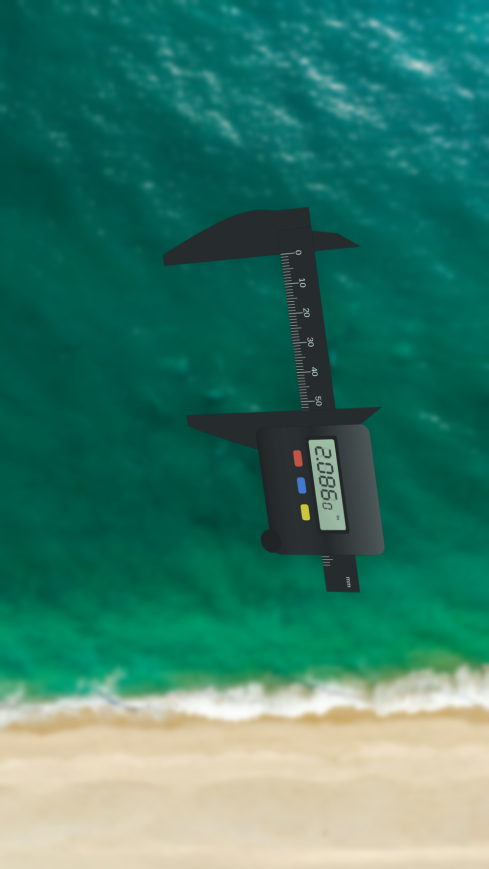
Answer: {"value": 2.0860, "unit": "in"}
